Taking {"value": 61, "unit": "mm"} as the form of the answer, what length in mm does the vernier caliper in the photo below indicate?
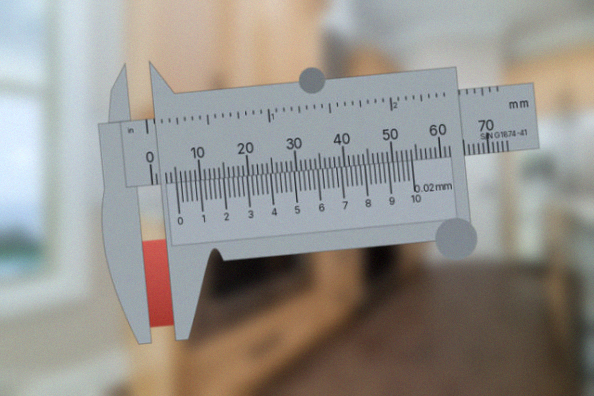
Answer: {"value": 5.0, "unit": "mm"}
